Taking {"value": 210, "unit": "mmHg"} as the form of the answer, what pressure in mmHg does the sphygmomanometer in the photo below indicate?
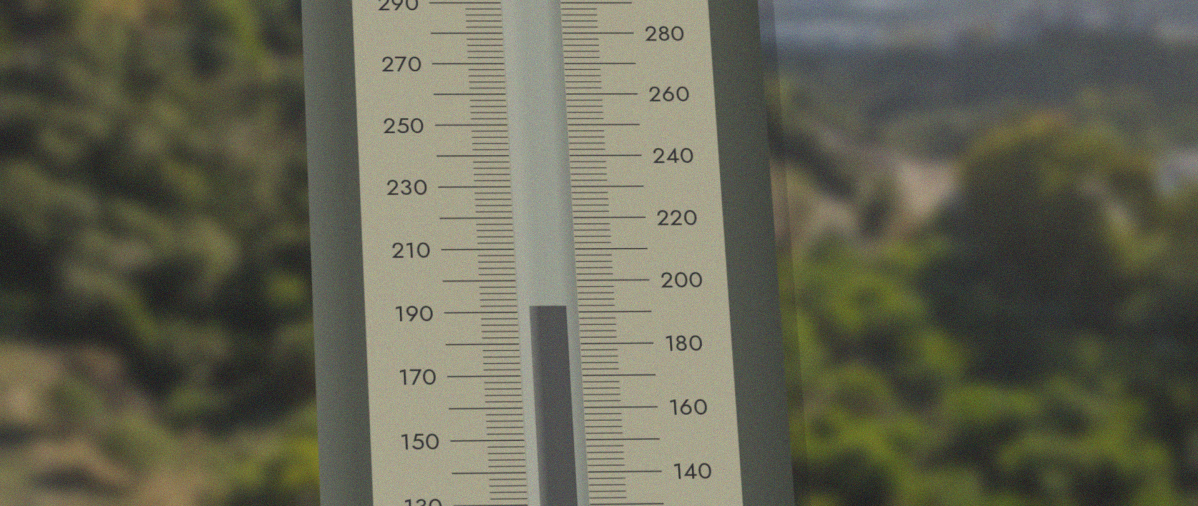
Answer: {"value": 192, "unit": "mmHg"}
